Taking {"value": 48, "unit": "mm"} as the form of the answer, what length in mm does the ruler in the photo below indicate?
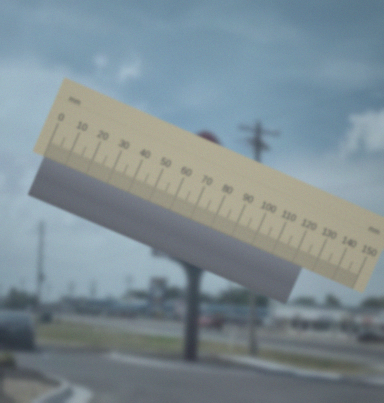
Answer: {"value": 125, "unit": "mm"}
